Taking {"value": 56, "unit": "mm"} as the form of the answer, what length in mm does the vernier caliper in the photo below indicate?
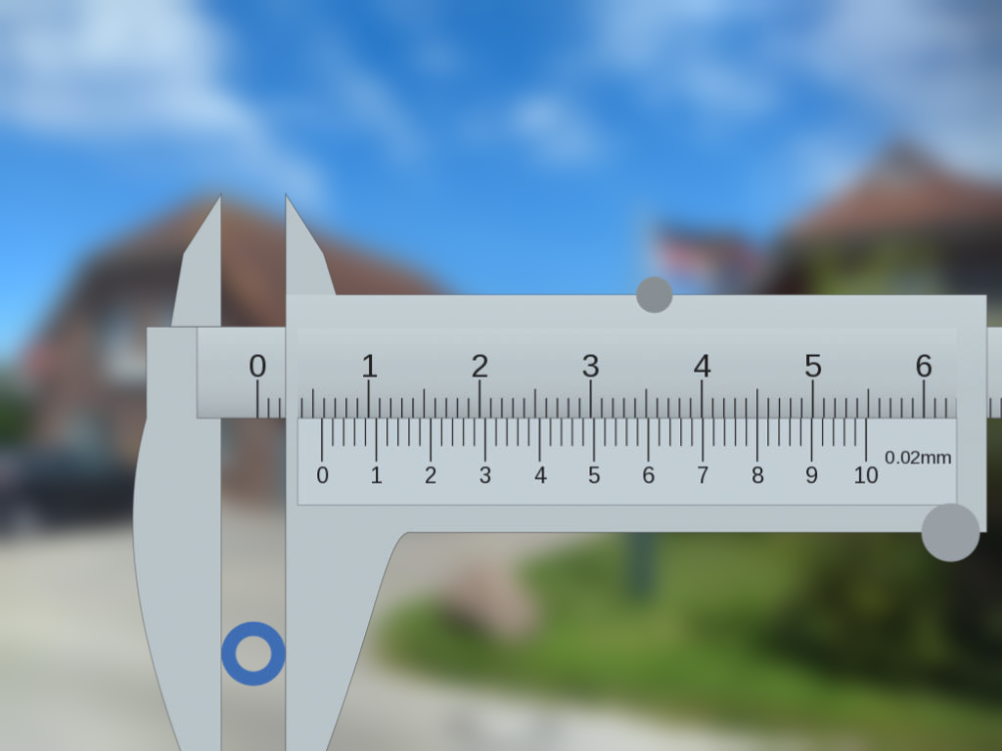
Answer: {"value": 5.8, "unit": "mm"}
